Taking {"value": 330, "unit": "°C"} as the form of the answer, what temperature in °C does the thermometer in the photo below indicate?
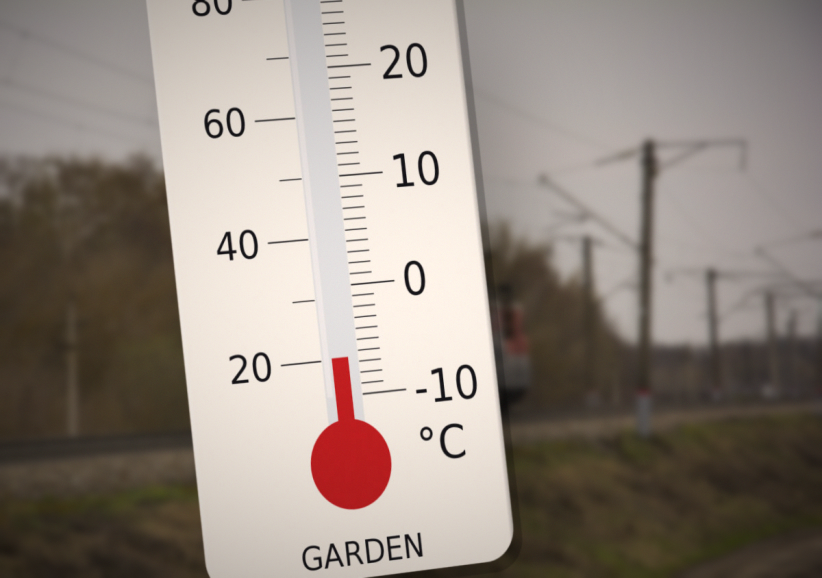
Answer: {"value": -6.5, "unit": "°C"}
